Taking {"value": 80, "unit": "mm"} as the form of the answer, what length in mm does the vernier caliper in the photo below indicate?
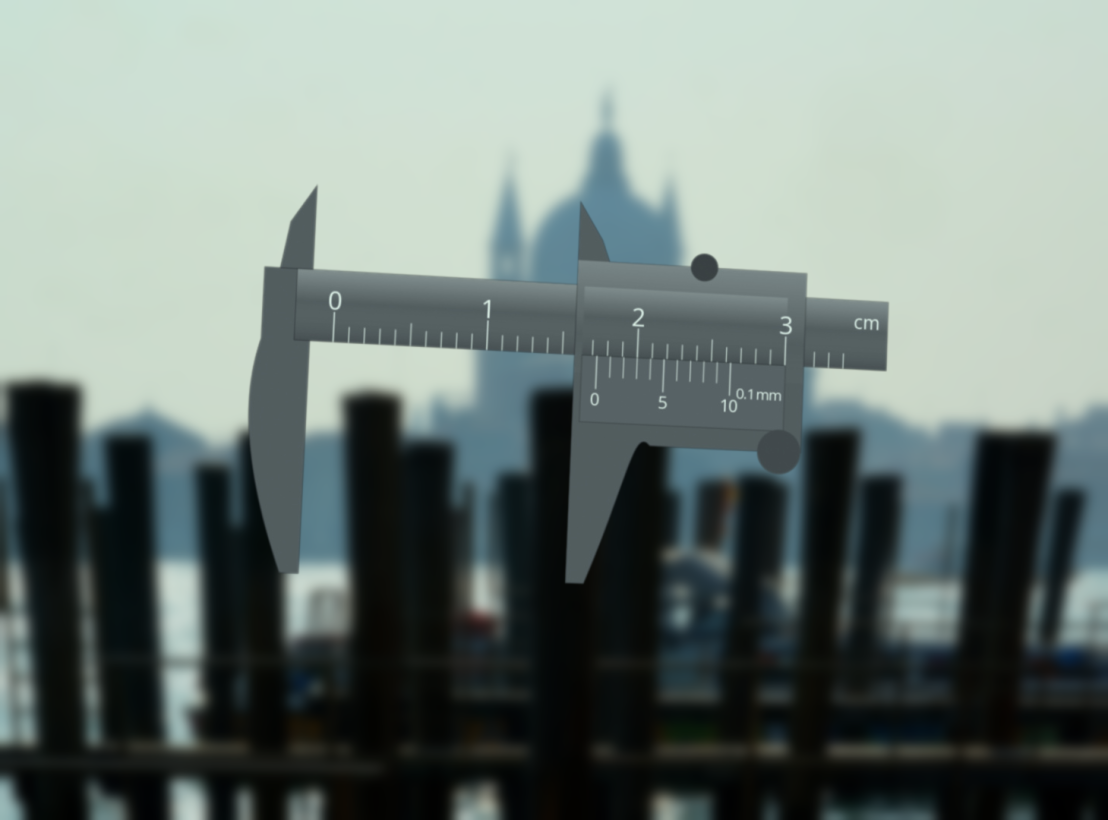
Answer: {"value": 17.3, "unit": "mm"}
